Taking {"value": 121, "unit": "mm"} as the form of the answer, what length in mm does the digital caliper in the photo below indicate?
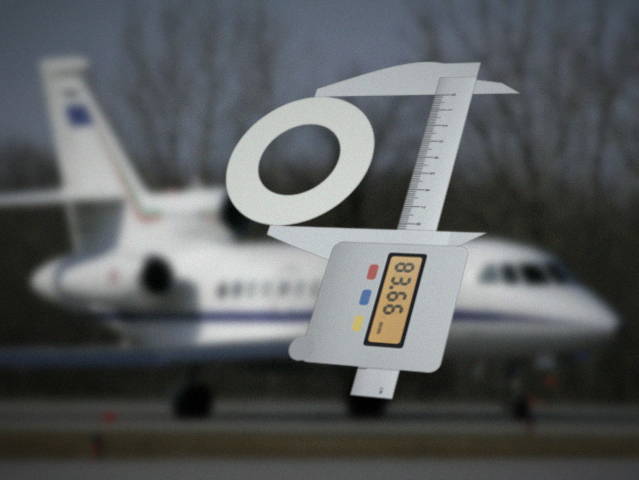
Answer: {"value": 83.66, "unit": "mm"}
